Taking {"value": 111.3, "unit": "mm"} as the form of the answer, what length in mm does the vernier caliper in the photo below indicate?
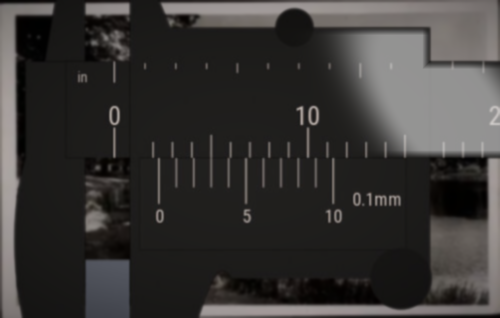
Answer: {"value": 2.3, "unit": "mm"}
